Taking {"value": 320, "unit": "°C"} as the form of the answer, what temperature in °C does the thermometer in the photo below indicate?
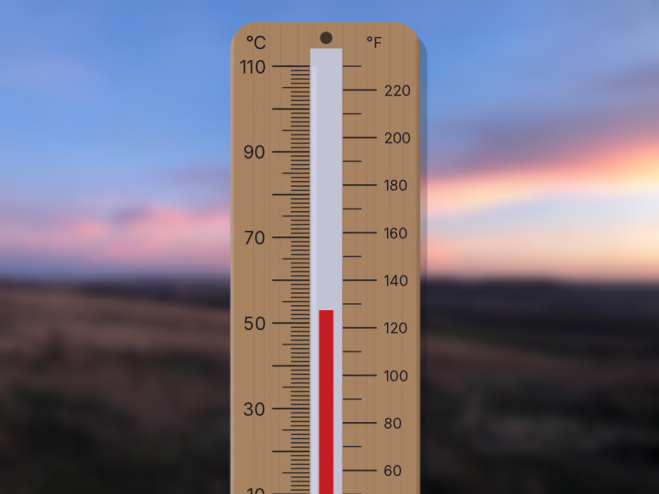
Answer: {"value": 53, "unit": "°C"}
